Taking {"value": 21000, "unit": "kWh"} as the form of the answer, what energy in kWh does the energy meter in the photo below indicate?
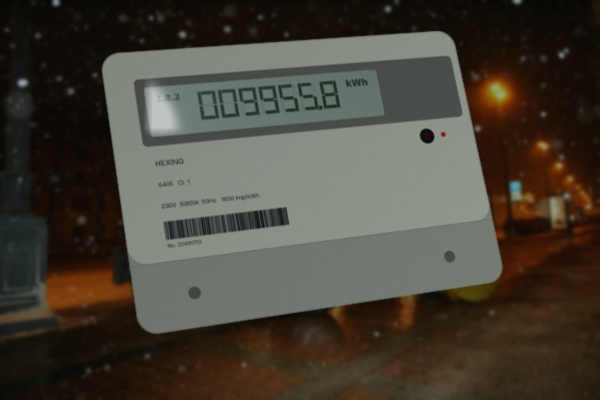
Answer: {"value": 9955.8, "unit": "kWh"}
